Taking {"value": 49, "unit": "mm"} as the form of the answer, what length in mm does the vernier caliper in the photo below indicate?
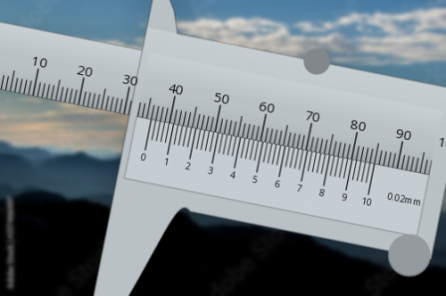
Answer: {"value": 36.0, "unit": "mm"}
